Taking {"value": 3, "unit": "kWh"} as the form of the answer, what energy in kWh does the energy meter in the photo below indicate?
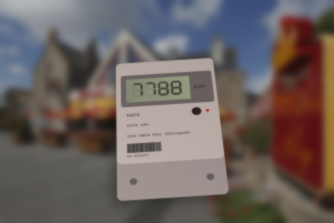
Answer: {"value": 7788, "unit": "kWh"}
